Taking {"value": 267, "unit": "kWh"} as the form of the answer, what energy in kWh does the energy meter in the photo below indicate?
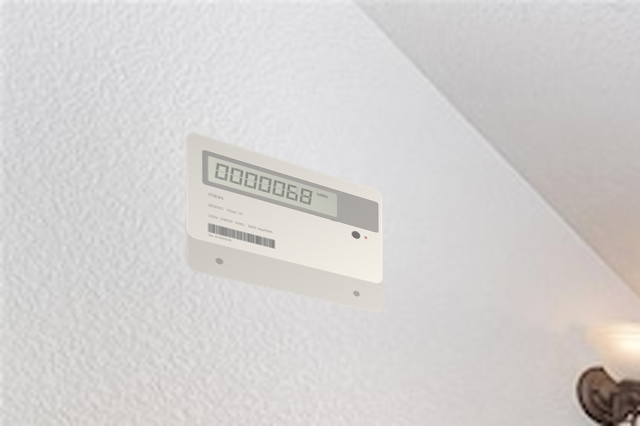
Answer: {"value": 68, "unit": "kWh"}
